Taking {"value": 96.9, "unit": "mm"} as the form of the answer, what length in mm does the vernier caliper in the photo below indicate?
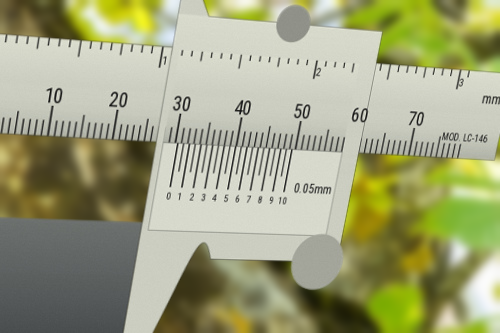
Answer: {"value": 30.4, "unit": "mm"}
